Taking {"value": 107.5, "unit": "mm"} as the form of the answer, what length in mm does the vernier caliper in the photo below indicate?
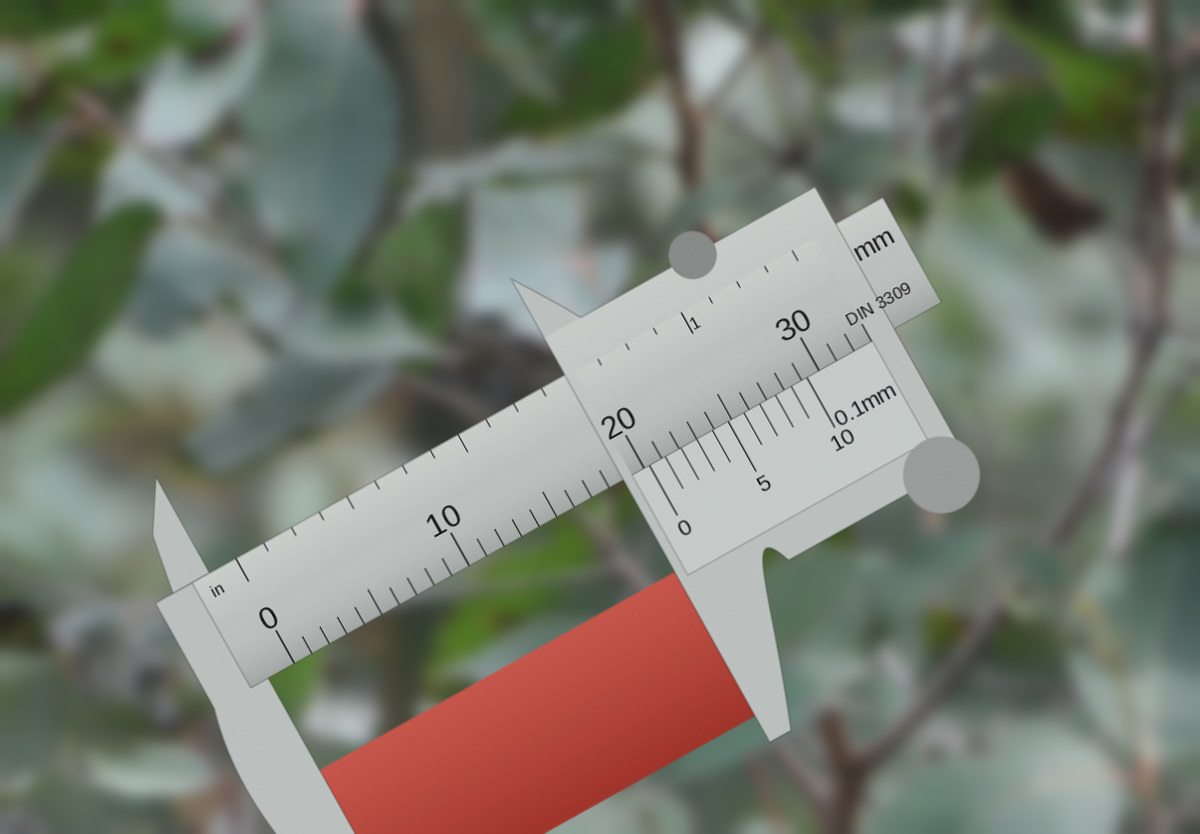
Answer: {"value": 20.3, "unit": "mm"}
